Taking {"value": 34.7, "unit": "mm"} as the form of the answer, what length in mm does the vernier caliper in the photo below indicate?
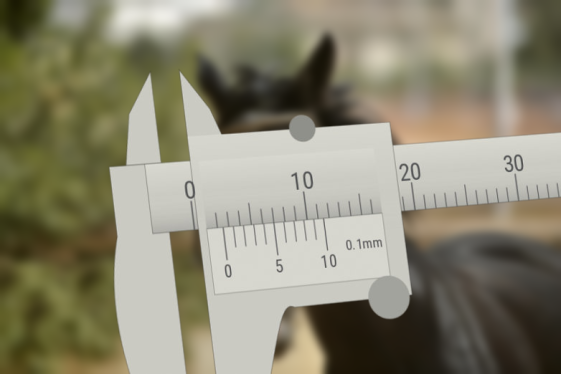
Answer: {"value": 2.5, "unit": "mm"}
